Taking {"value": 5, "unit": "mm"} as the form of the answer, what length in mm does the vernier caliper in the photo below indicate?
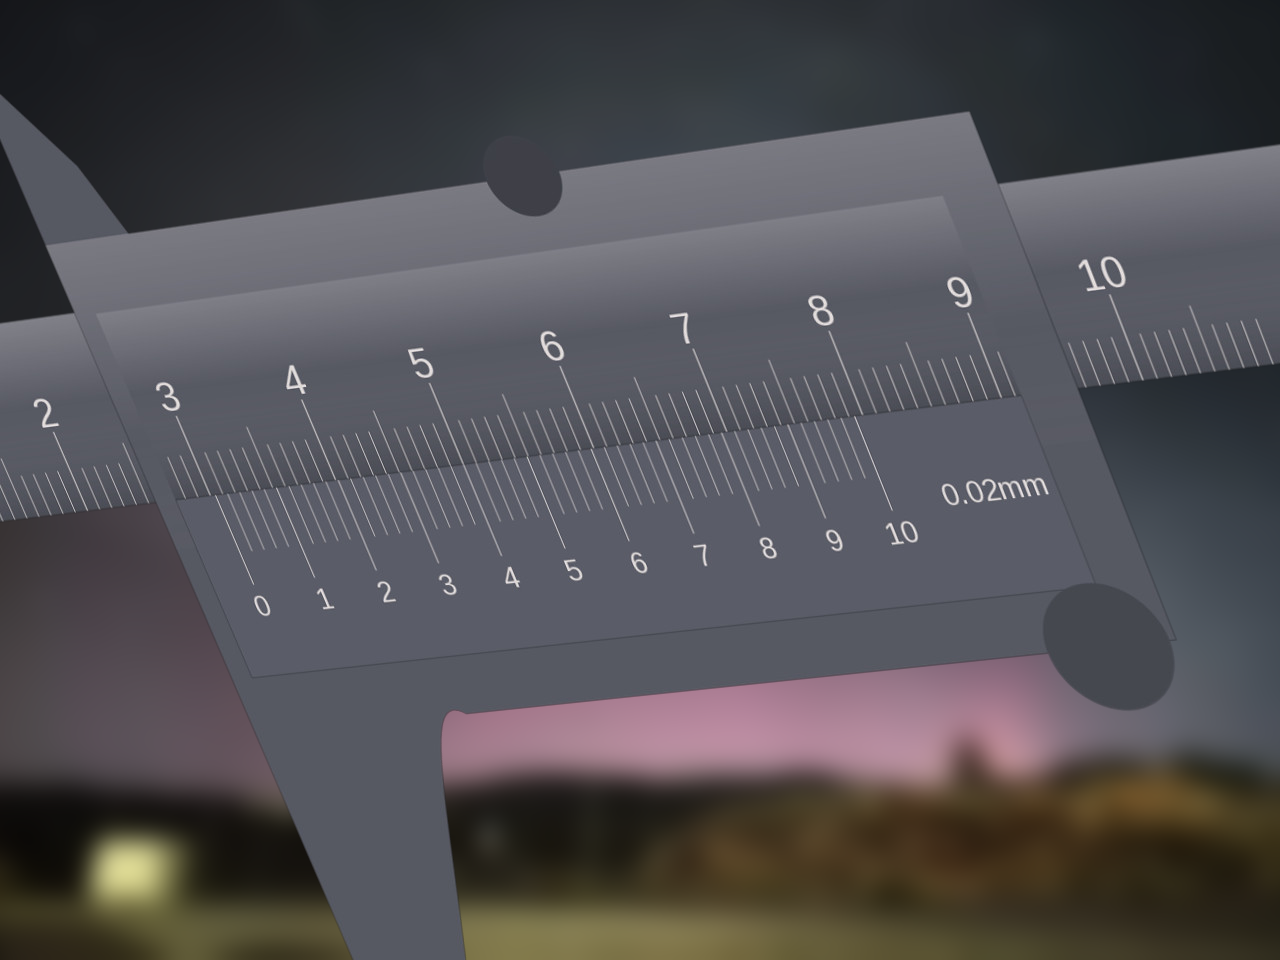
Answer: {"value": 30.4, "unit": "mm"}
